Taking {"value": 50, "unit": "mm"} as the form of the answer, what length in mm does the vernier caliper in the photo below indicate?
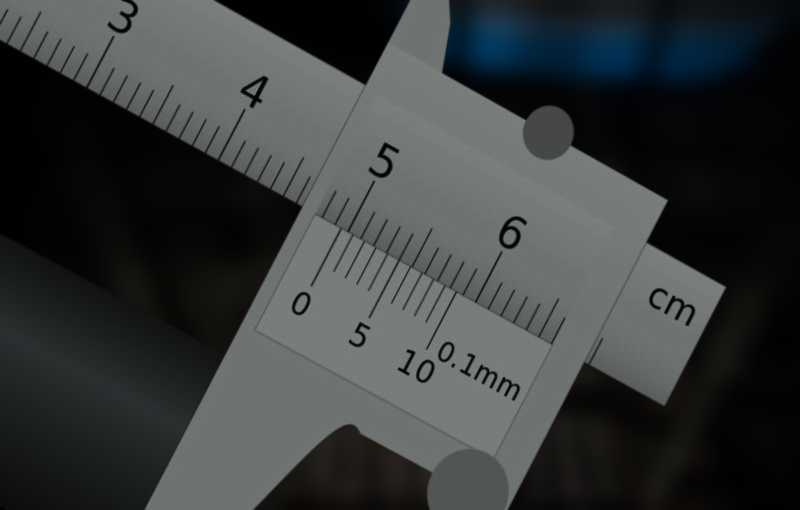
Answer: {"value": 49.5, "unit": "mm"}
